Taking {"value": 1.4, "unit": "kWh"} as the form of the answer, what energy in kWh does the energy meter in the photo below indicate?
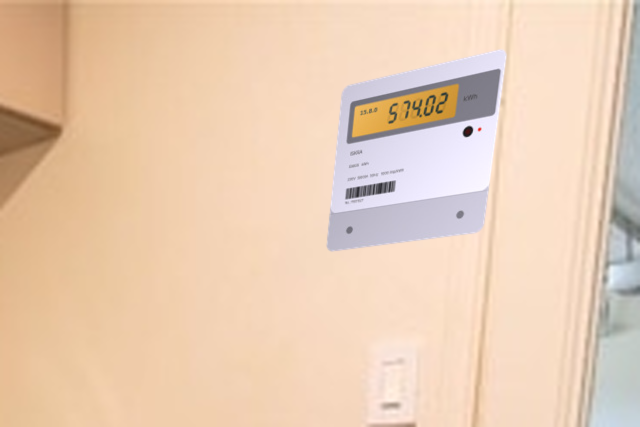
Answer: {"value": 574.02, "unit": "kWh"}
